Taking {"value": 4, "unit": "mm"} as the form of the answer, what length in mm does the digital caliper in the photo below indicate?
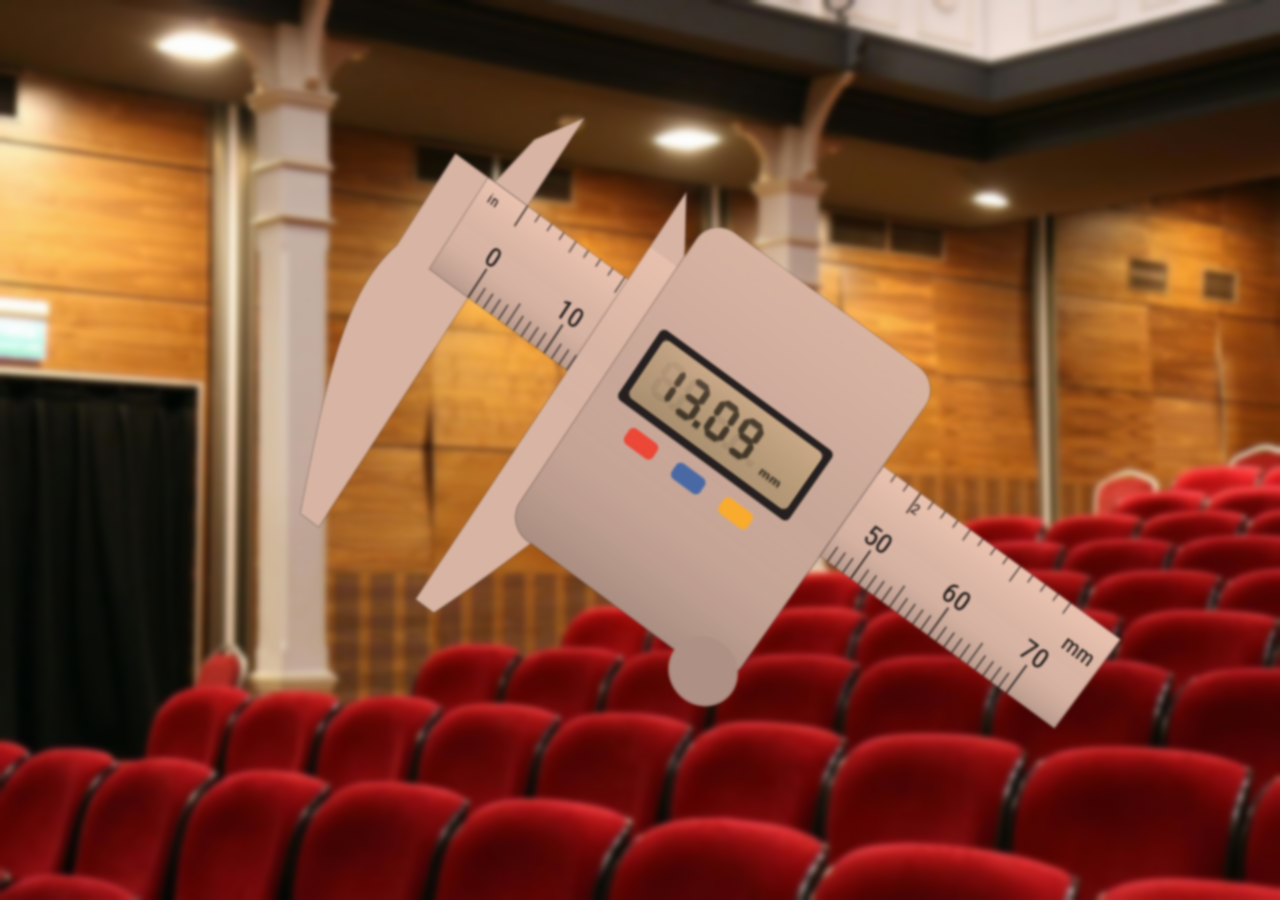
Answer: {"value": 13.09, "unit": "mm"}
